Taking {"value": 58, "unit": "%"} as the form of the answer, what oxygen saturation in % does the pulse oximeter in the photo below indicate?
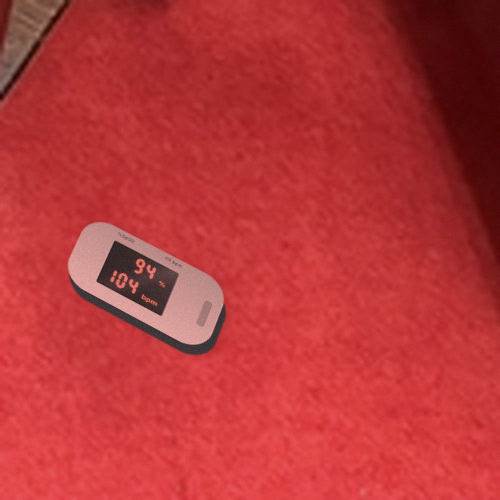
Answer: {"value": 94, "unit": "%"}
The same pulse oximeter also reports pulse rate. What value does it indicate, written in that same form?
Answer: {"value": 104, "unit": "bpm"}
